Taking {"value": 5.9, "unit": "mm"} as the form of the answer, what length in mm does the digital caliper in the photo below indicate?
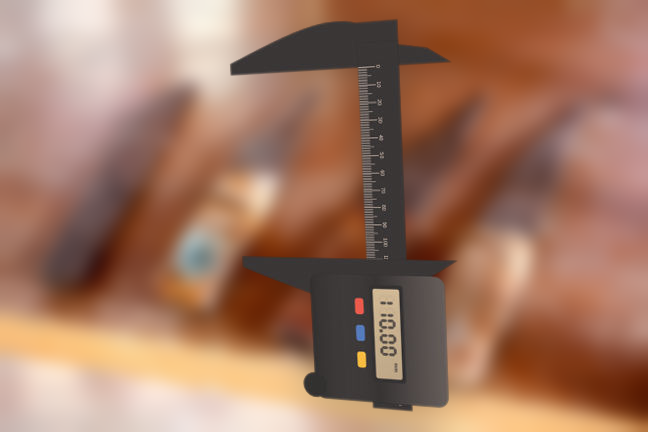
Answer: {"value": 110.00, "unit": "mm"}
